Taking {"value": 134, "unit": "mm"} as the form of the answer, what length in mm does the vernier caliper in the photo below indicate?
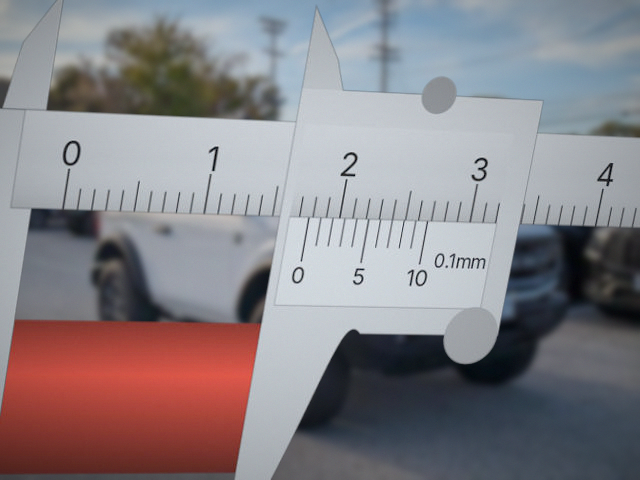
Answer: {"value": 17.7, "unit": "mm"}
